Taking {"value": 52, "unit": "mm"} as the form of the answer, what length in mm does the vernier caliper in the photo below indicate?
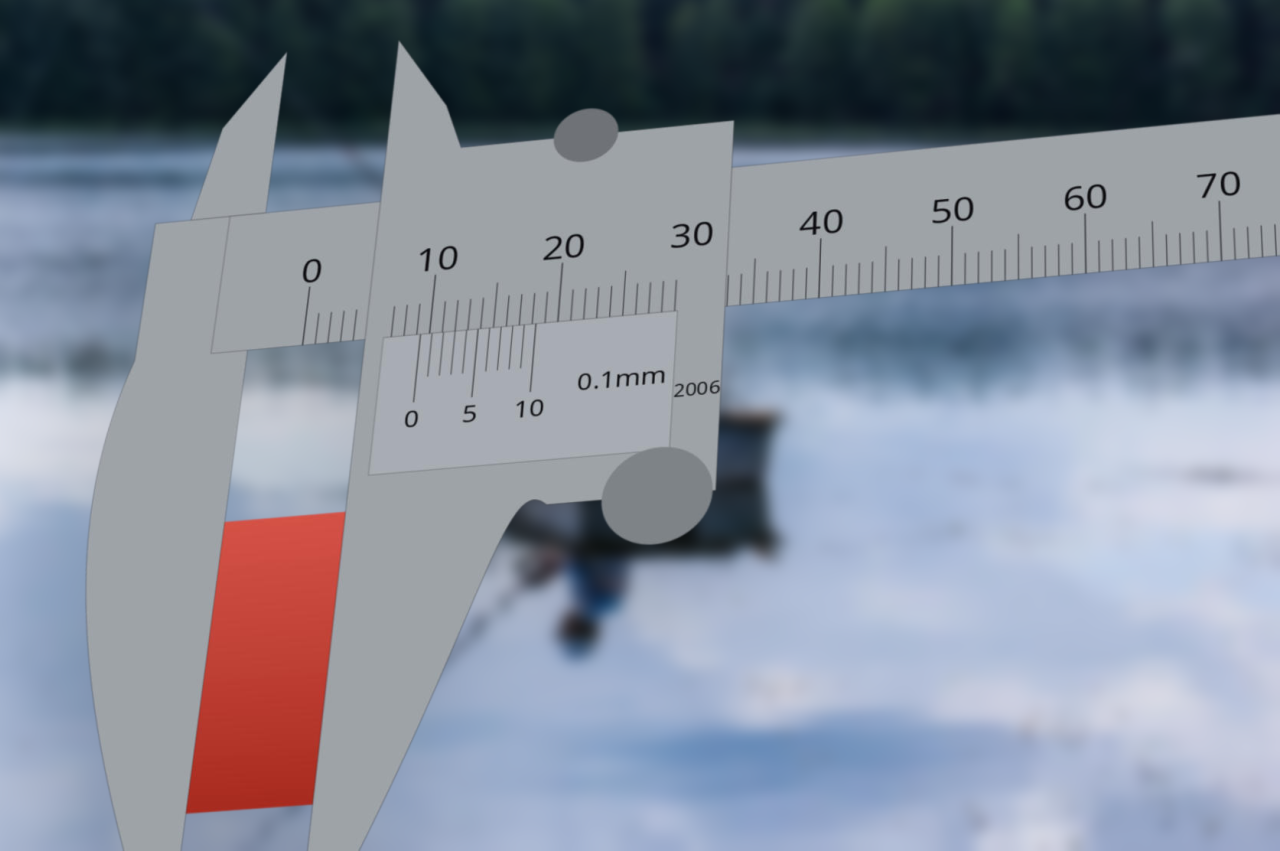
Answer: {"value": 9.3, "unit": "mm"}
